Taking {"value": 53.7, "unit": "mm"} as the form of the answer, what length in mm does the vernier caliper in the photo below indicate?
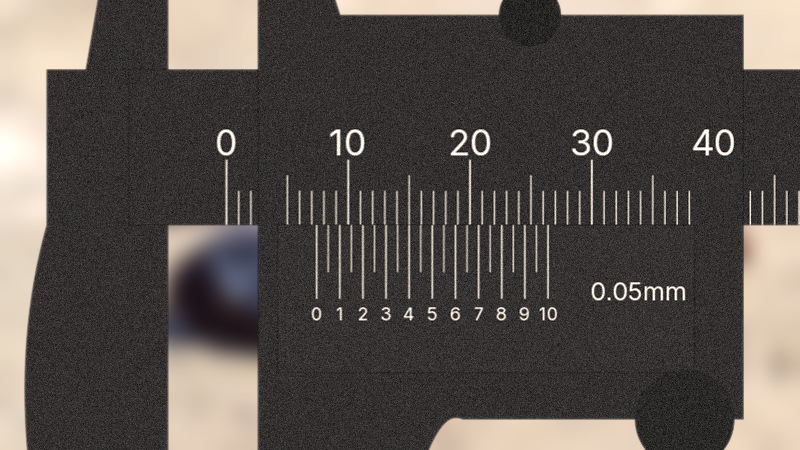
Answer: {"value": 7.4, "unit": "mm"}
